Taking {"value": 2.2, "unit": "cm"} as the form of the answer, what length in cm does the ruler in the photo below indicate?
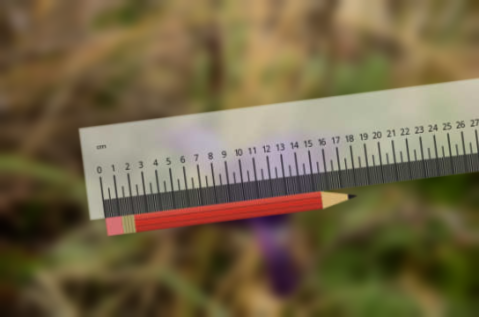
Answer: {"value": 18, "unit": "cm"}
